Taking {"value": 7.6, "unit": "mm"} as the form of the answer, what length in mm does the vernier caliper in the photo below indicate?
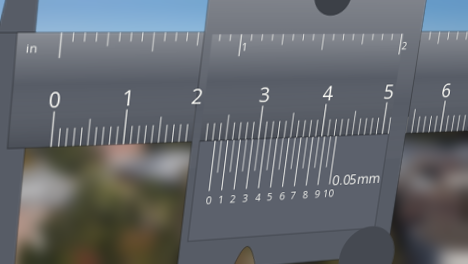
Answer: {"value": 23.4, "unit": "mm"}
